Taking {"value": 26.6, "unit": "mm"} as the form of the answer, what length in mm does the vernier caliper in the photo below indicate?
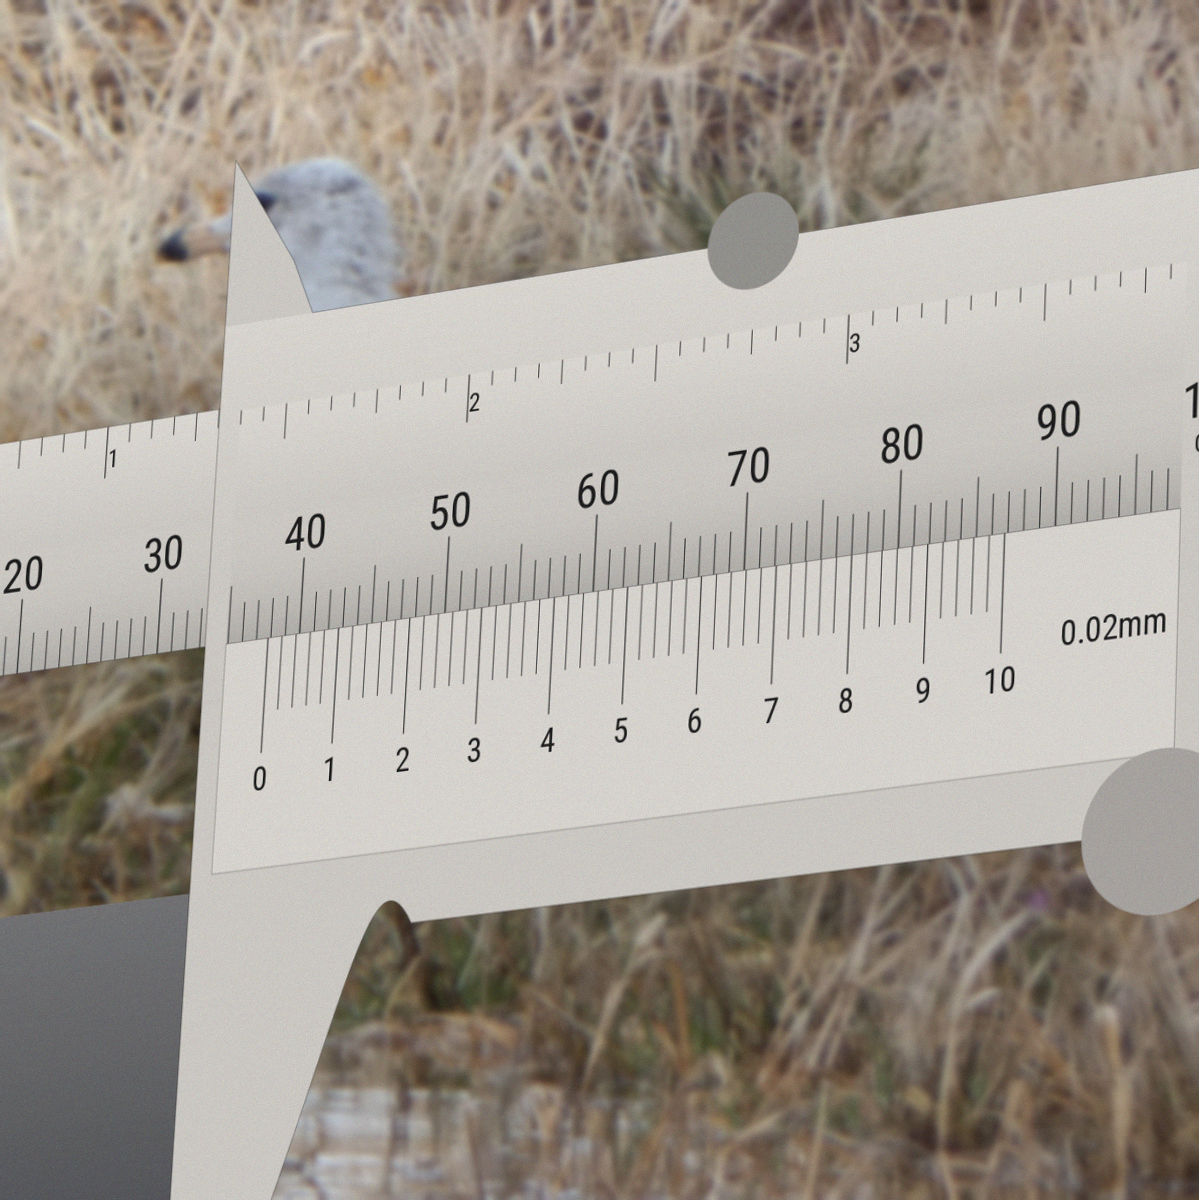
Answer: {"value": 37.8, "unit": "mm"}
